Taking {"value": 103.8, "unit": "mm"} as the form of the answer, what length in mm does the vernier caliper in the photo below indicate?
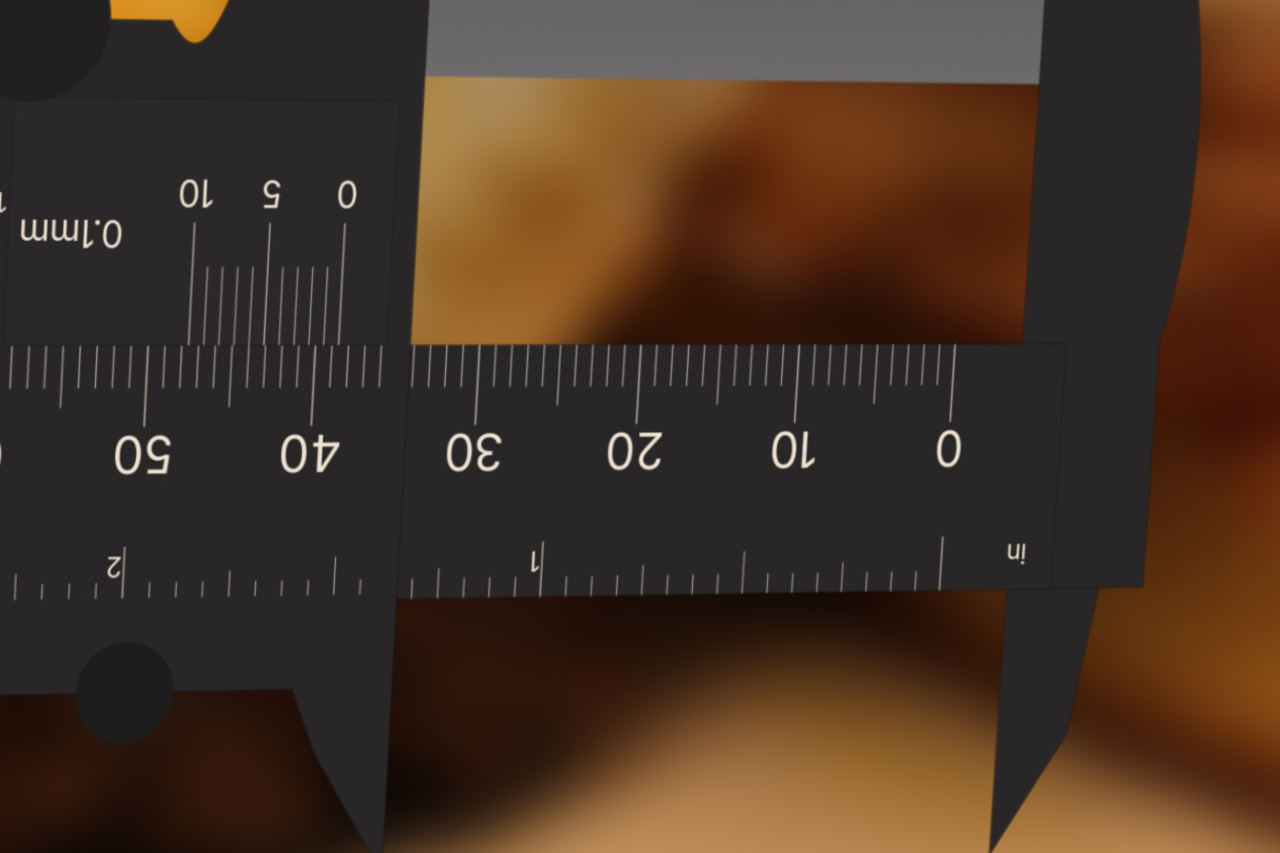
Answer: {"value": 38.6, "unit": "mm"}
